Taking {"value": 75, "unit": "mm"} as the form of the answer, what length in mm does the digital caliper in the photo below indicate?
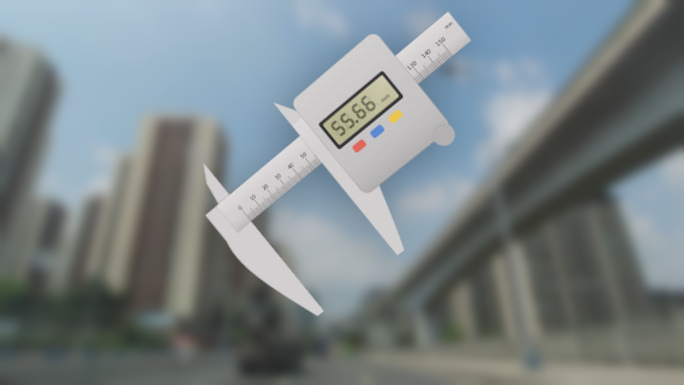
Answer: {"value": 55.66, "unit": "mm"}
